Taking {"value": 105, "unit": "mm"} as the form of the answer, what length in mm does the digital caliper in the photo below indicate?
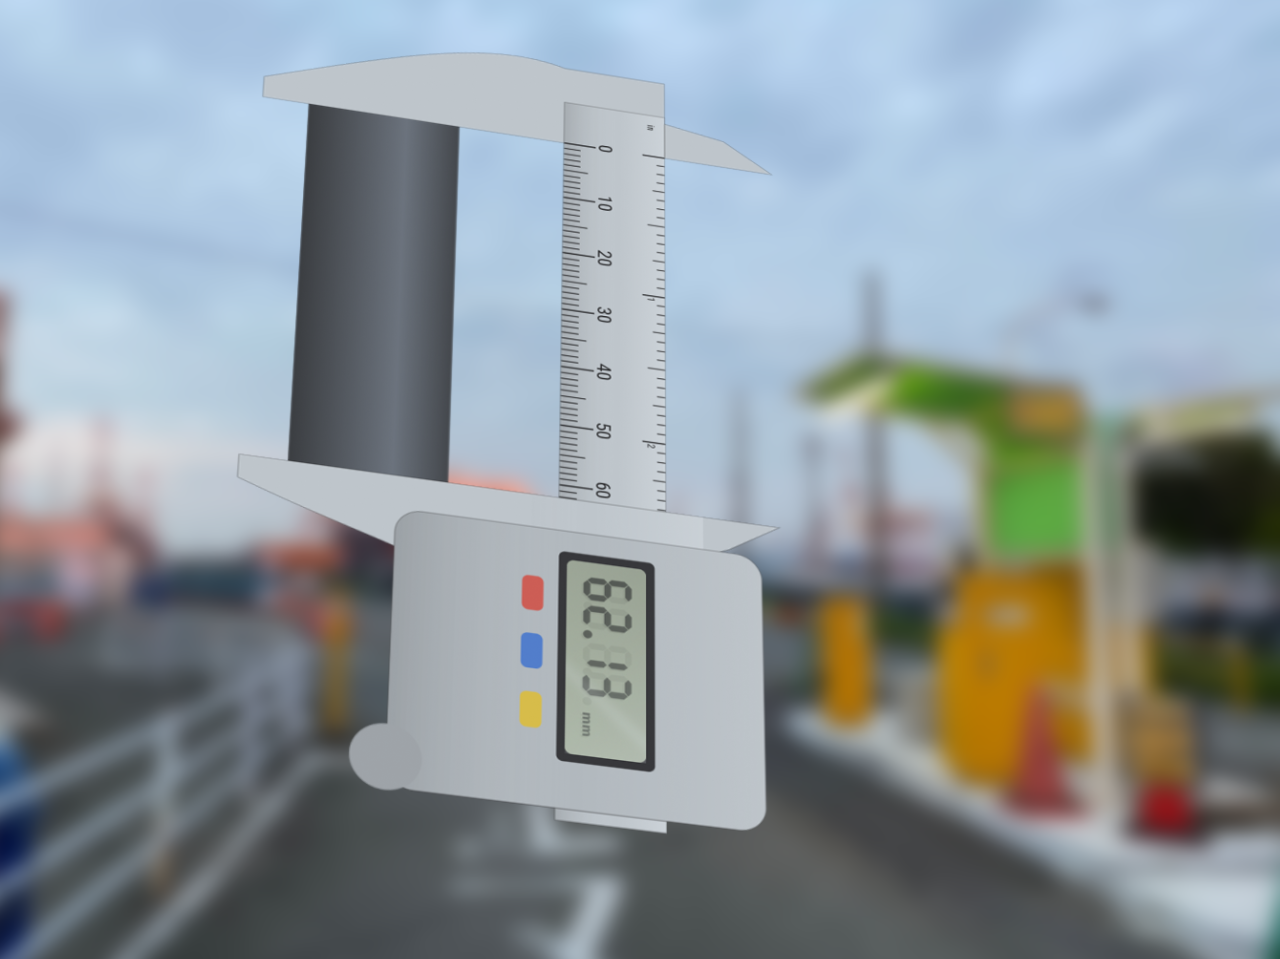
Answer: {"value": 62.13, "unit": "mm"}
